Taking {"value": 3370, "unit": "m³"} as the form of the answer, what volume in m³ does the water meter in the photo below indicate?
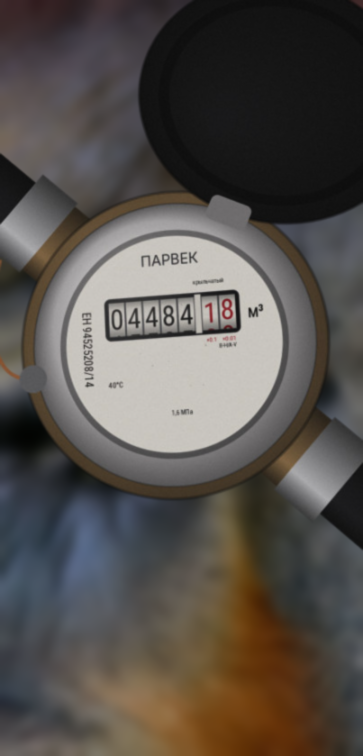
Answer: {"value": 4484.18, "unit": "m³"}
